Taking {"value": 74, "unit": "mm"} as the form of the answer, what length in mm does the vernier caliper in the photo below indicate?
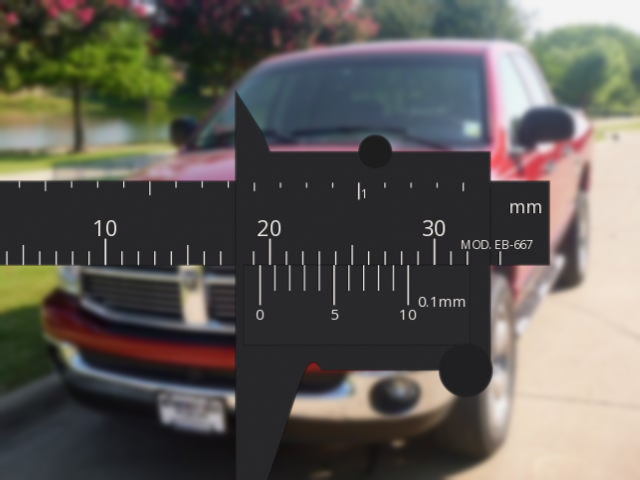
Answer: {"value": 19.4, "unit": "mm"}
